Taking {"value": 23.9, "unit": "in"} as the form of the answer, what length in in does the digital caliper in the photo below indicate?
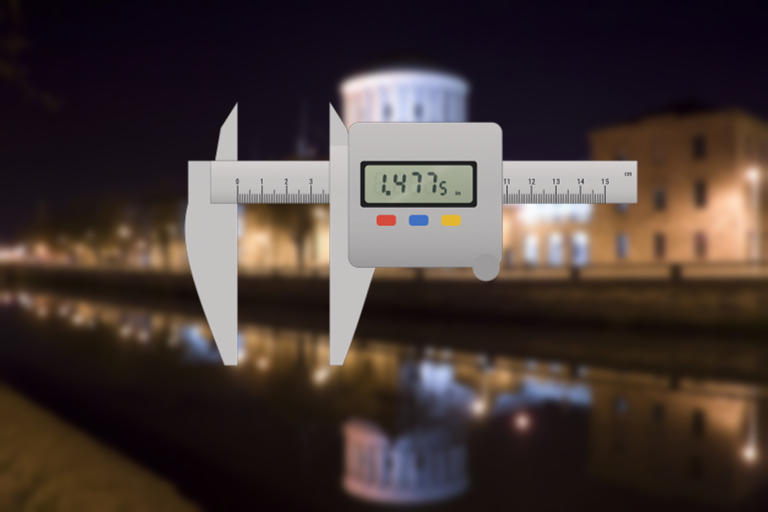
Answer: {"value": 1.4775, "unit": "in"}
